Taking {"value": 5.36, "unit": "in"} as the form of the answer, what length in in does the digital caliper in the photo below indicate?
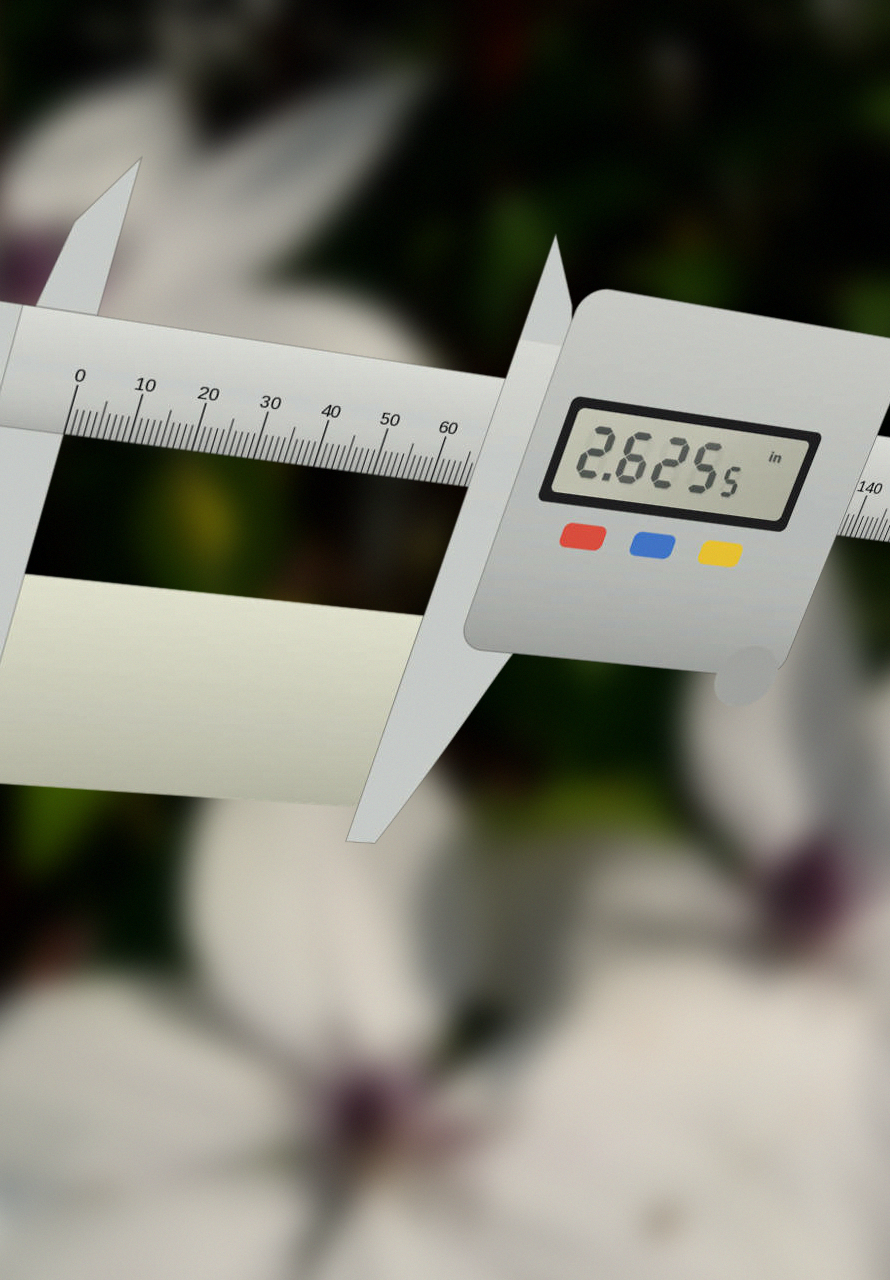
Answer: {"value": 2.6255, "unit": "in"}
